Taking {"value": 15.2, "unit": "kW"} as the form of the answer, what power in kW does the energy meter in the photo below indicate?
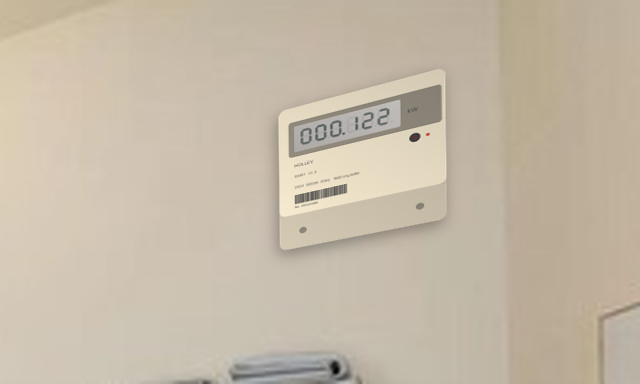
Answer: {"value": 0.122, "unit": "kW"}
